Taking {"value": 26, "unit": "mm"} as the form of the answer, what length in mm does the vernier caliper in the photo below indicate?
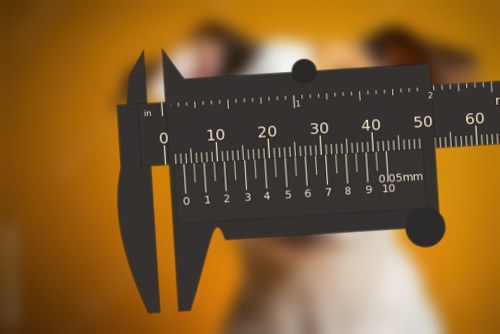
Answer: {"value": 3.5, "unit": "mm"}
